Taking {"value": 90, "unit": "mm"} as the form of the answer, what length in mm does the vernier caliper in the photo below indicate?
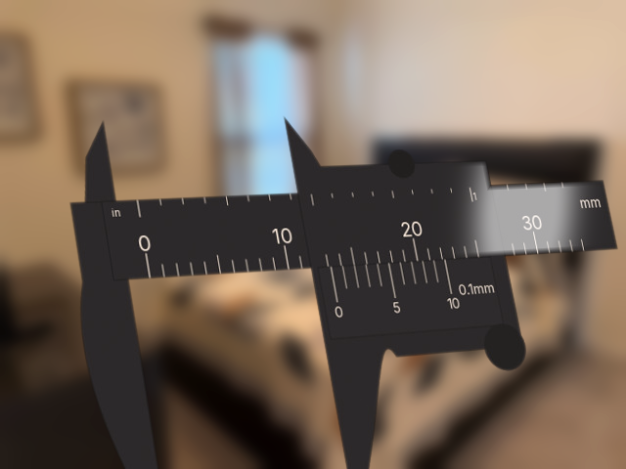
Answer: {"value": 13.2, "unit": "mm"}
